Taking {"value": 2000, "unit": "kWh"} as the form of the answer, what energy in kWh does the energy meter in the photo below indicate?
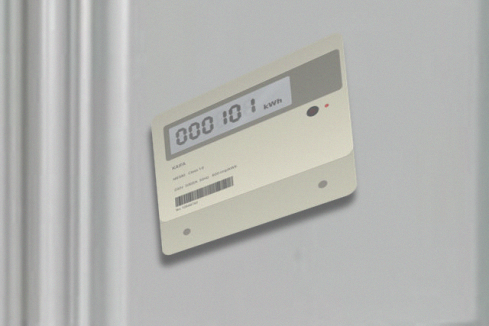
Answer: {"value": 101, "unit": "kWh"}
